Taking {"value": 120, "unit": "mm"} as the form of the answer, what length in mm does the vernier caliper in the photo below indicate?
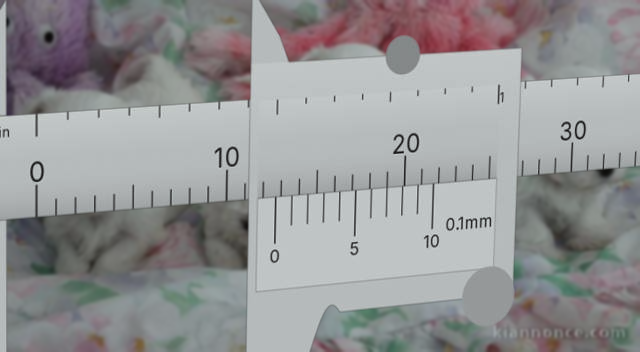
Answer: {"value": 12.7, "unit": "mm"}
